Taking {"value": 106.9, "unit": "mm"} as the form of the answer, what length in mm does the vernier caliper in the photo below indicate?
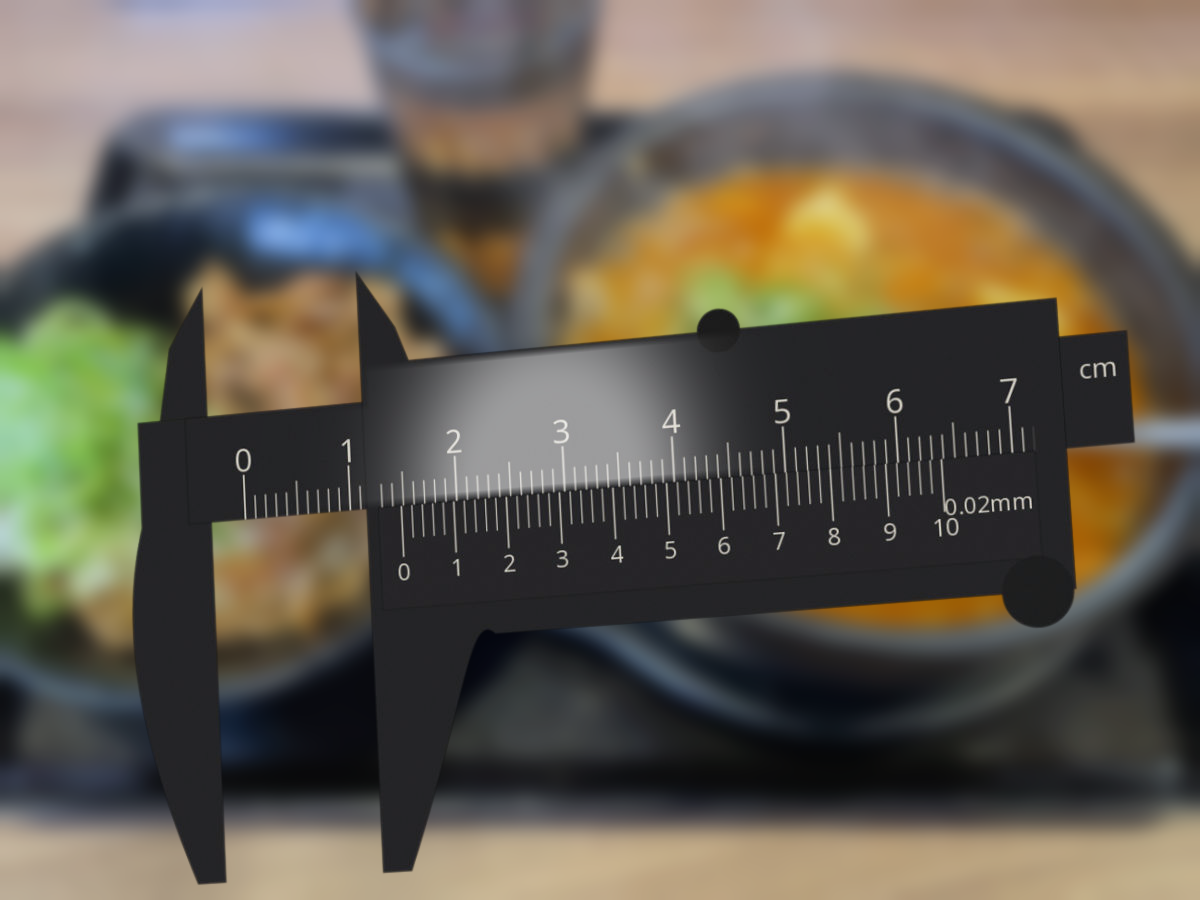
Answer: {"value": 14.8, "unit": "mm"}
